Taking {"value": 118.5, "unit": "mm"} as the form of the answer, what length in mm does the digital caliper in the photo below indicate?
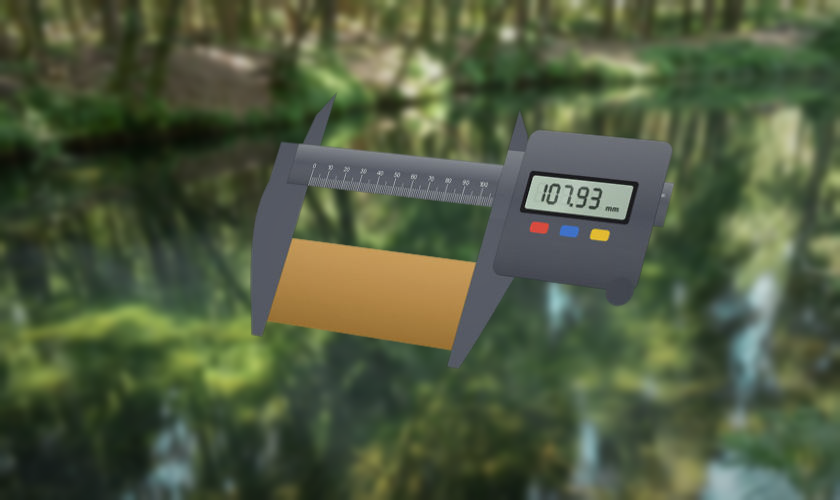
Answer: {"value": 107.93, "unit": "mm"}
